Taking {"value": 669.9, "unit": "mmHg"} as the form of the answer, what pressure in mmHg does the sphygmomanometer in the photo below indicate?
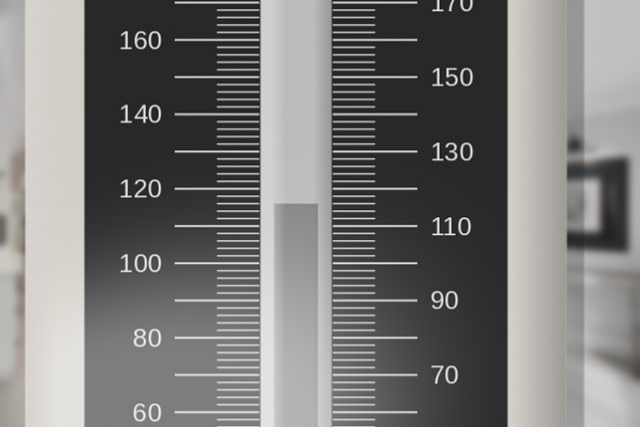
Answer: {"value": 116, "unit": "mmHg"}
